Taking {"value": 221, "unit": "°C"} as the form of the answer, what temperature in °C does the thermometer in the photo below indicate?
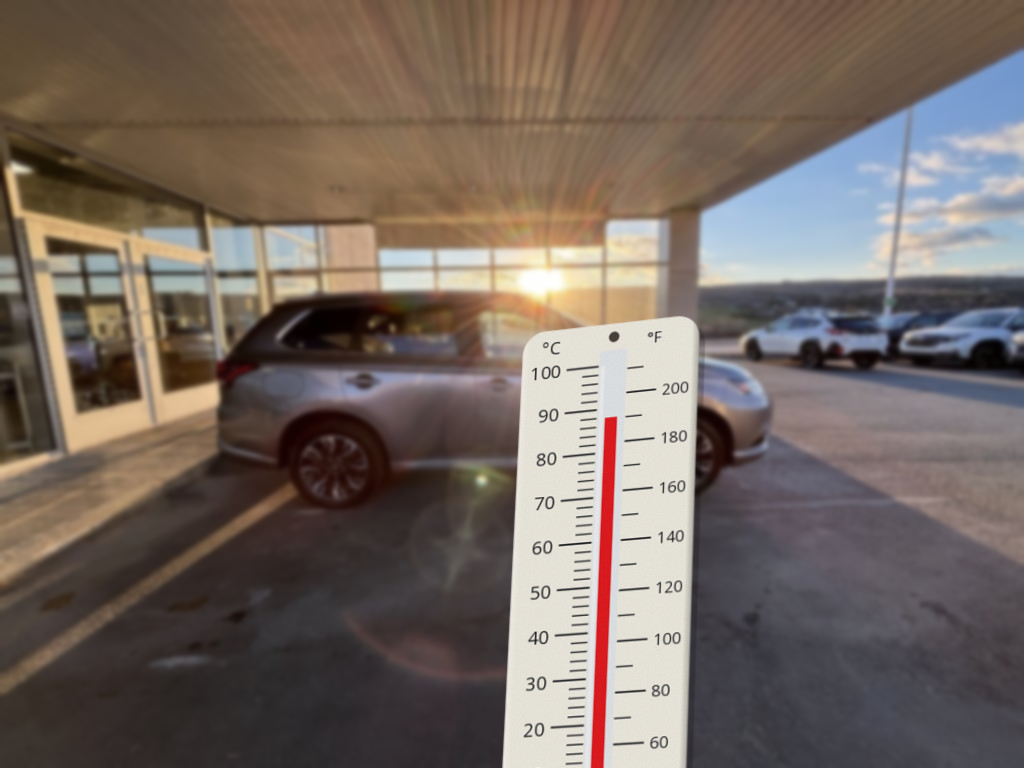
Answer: {"value": 88, "unit": "°C"}
